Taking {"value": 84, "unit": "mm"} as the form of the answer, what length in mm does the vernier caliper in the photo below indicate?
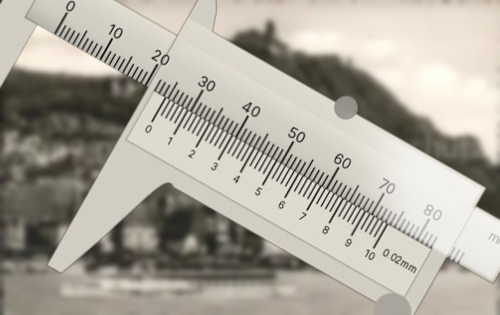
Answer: {"value": 24.5, "unit": "mm"}
